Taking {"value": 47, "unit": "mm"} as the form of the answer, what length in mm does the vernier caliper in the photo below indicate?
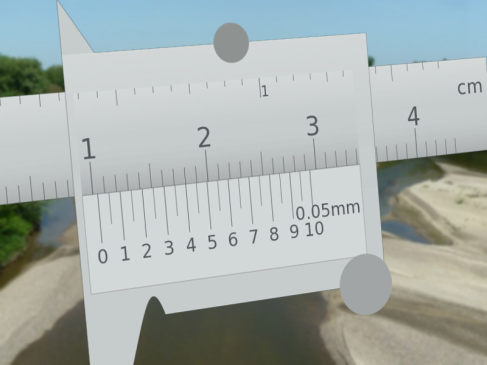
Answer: {"value": 10.4, "unit": "mm"}
